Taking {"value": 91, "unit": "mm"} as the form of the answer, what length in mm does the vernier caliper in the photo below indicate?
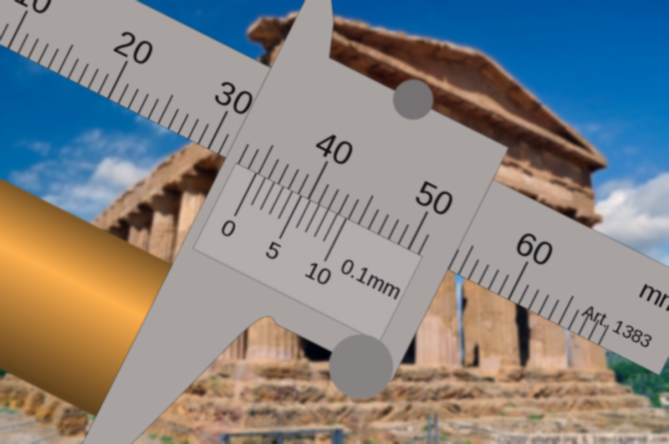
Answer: {"value": 34.8, "unit": "mm"}
